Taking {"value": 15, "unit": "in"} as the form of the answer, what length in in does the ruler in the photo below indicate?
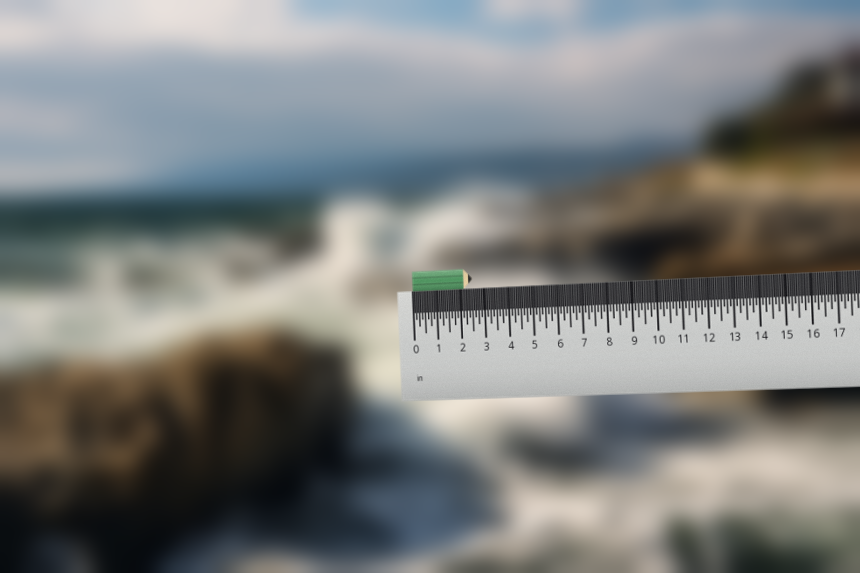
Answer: {"value": 2.5, "unit": "in"}
